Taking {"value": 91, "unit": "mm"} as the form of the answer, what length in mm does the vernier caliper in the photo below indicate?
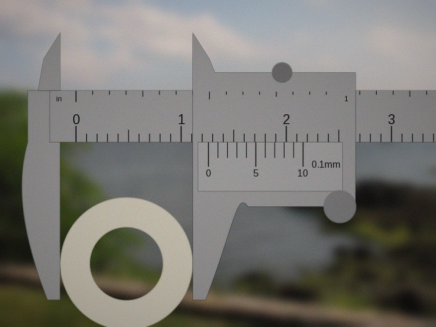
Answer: {"value": 12.6, "unit": "mm"}
